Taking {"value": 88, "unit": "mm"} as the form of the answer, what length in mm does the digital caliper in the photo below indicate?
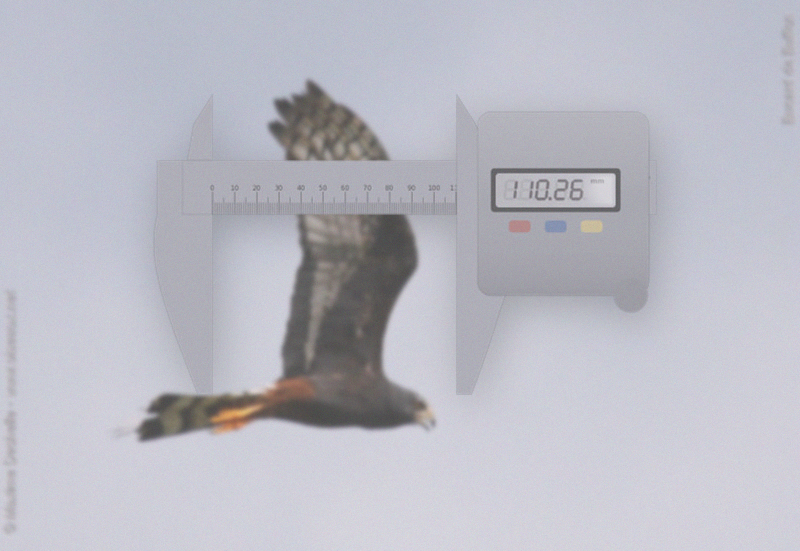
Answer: {"value": 110.26, "unit": "mm"}
